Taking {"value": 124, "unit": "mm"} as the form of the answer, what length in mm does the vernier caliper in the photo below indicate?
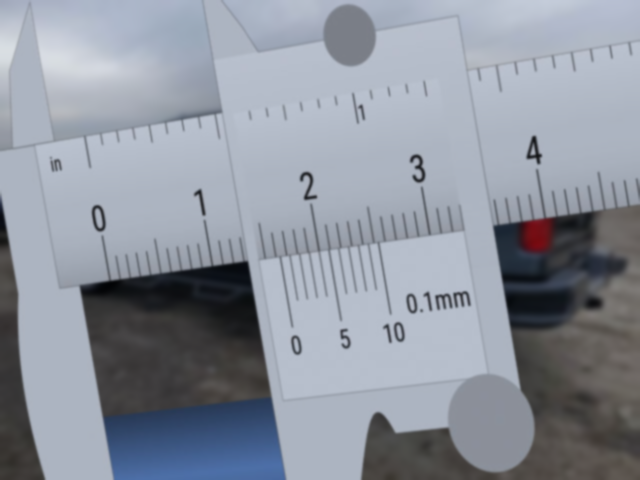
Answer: {"value": 16.4, "unit": "mm"}
